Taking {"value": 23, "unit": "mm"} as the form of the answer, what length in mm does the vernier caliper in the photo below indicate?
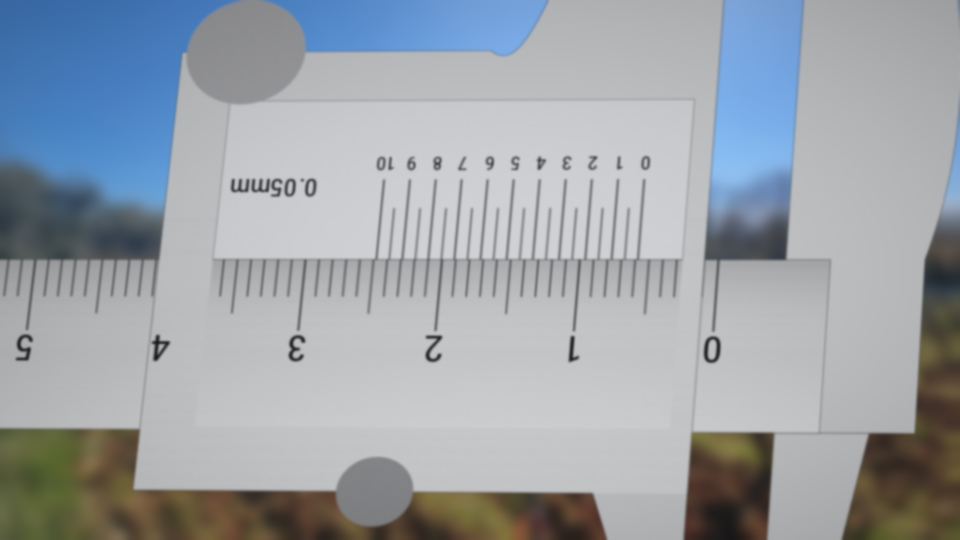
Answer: {"value": 5.8, "unit": "mm"}
